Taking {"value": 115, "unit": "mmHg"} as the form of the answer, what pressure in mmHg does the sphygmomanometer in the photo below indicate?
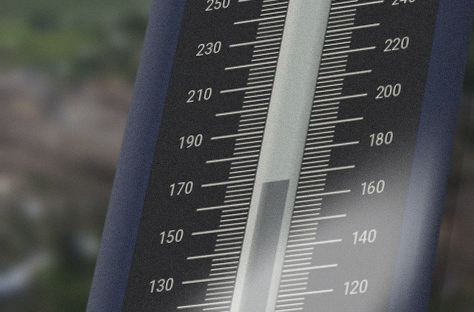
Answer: {"value": 168, "unit": "mmHg"}
